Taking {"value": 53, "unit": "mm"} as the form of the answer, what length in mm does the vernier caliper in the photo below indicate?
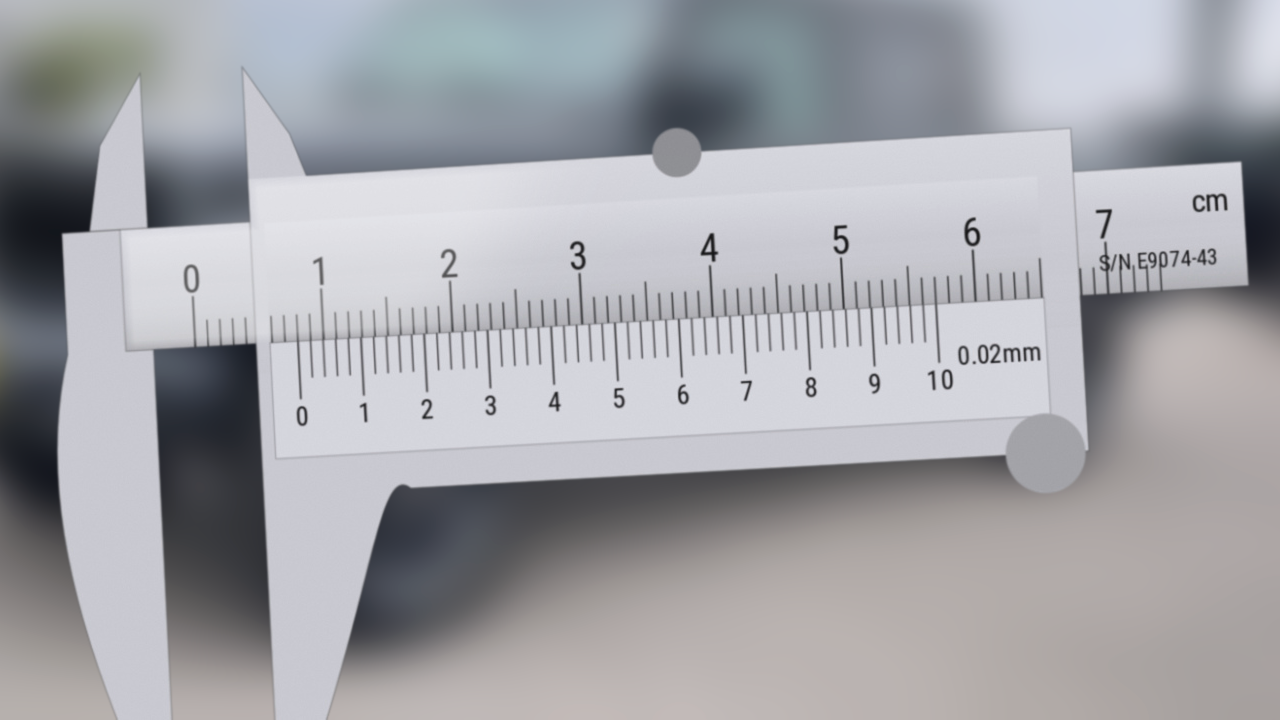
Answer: {"value": 8.0, "unit": "mm"}
